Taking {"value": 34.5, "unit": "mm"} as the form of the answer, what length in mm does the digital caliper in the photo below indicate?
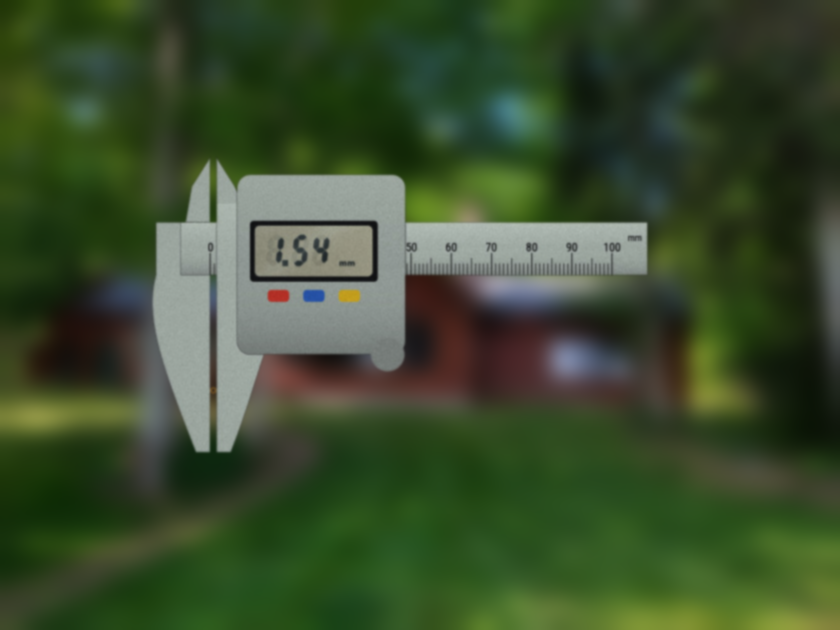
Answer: {"value": 1.54, "unit": "mm"}
